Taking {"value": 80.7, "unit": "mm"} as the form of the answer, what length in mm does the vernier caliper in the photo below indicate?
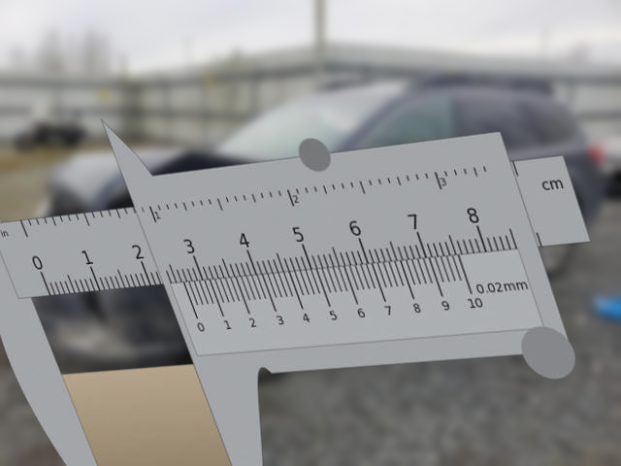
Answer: {"value": 26.4, "unit": "mm"}
